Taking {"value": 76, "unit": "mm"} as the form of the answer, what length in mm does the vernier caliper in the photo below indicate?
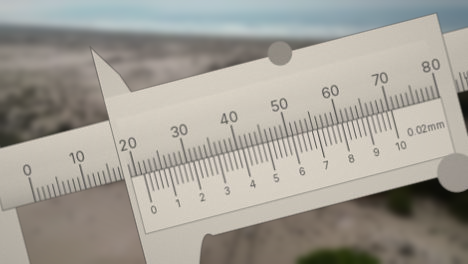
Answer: {"value": 21.5, "unit": "mm"}
